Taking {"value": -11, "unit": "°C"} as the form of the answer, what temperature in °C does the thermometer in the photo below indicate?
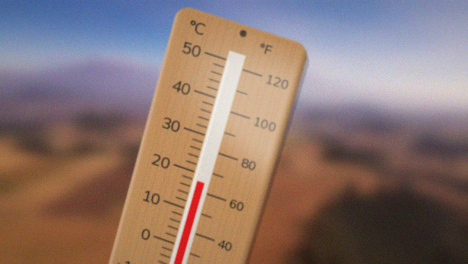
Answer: {"value": 18, "unit": "°C"}
